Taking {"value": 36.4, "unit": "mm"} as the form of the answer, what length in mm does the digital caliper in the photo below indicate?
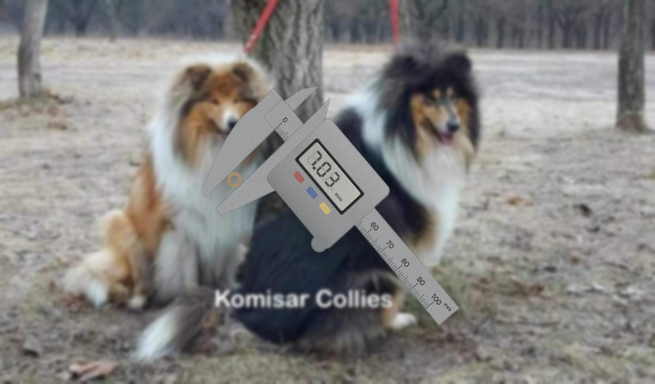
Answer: {"value": 7.03, "unit": "mm"}
